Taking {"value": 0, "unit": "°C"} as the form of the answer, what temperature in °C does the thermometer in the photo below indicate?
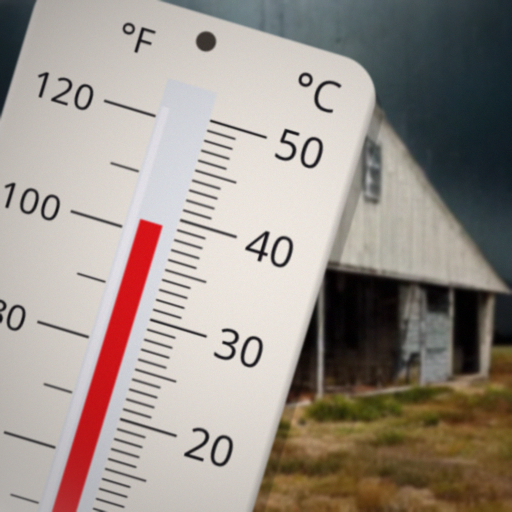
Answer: {"value": 39, "unit": "°C"}
